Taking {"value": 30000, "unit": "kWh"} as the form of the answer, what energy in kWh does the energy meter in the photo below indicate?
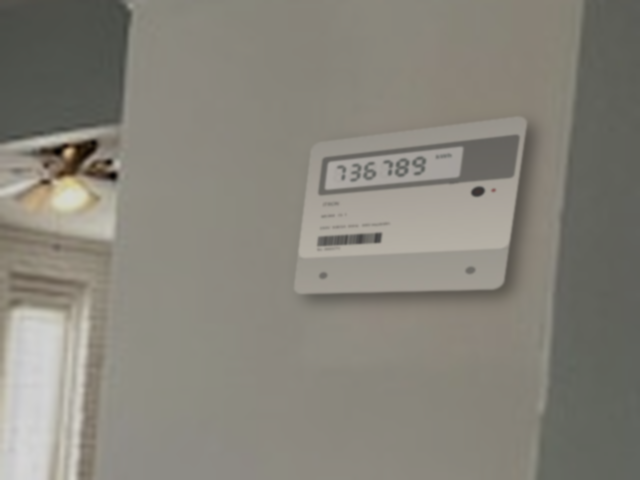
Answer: {"value": 736789, "unit": "kWh"}
